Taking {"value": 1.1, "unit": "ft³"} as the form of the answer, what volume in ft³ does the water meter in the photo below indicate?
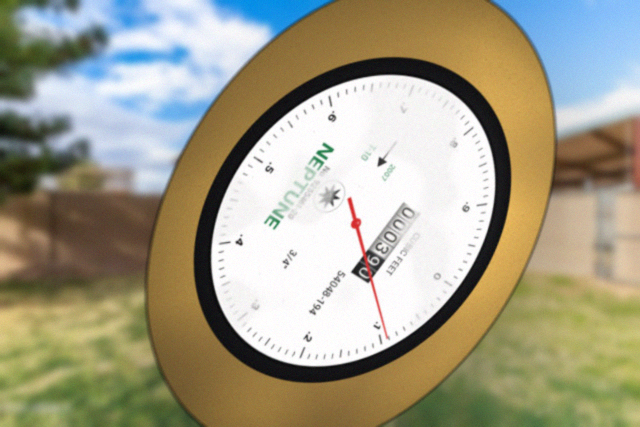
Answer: {"value": 390.09, "unit": "ft³"}
